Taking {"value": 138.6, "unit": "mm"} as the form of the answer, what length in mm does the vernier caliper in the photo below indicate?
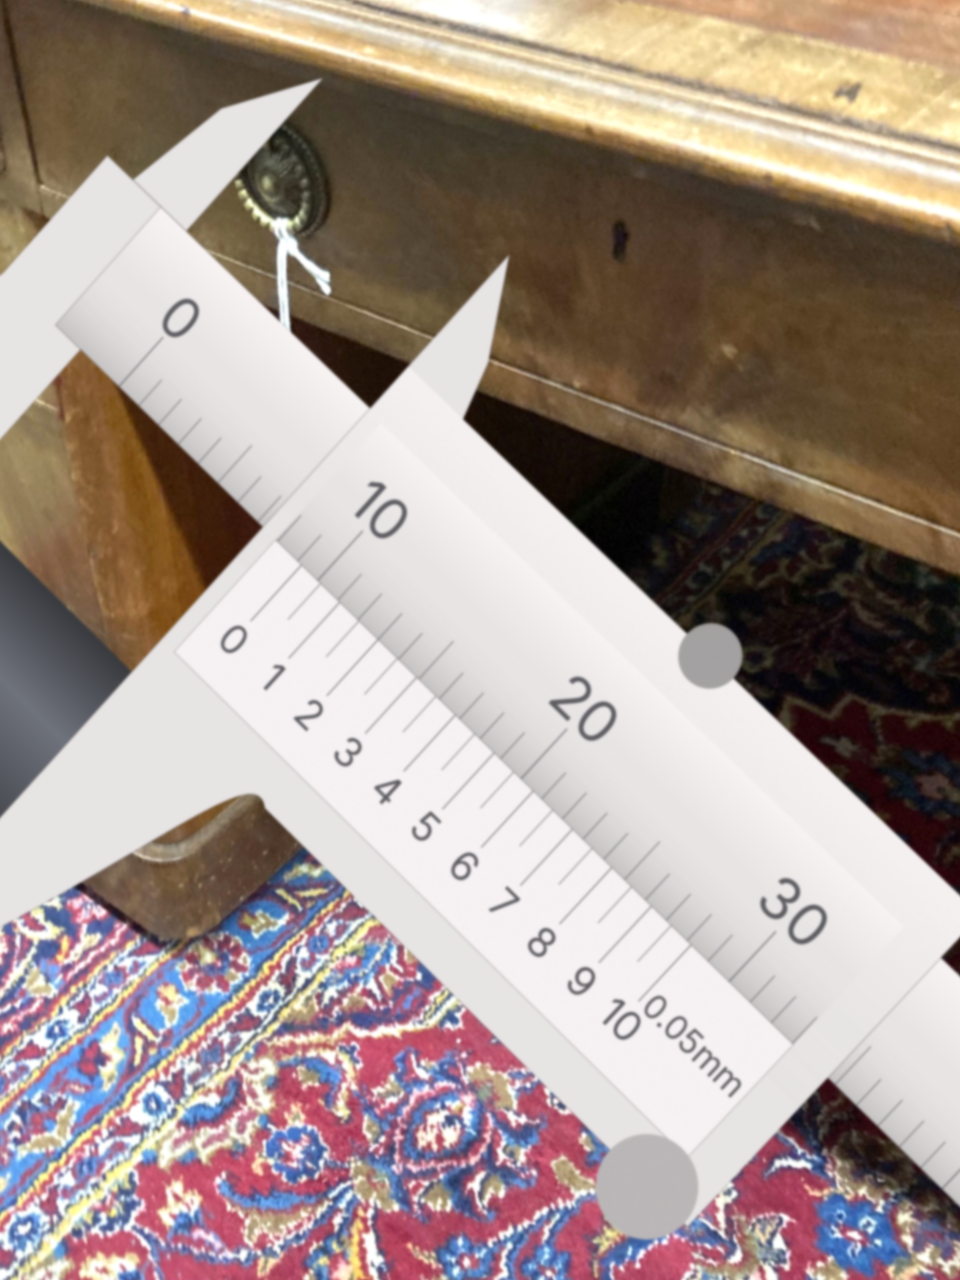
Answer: {"value": 9.2, "unit": "mm"}
